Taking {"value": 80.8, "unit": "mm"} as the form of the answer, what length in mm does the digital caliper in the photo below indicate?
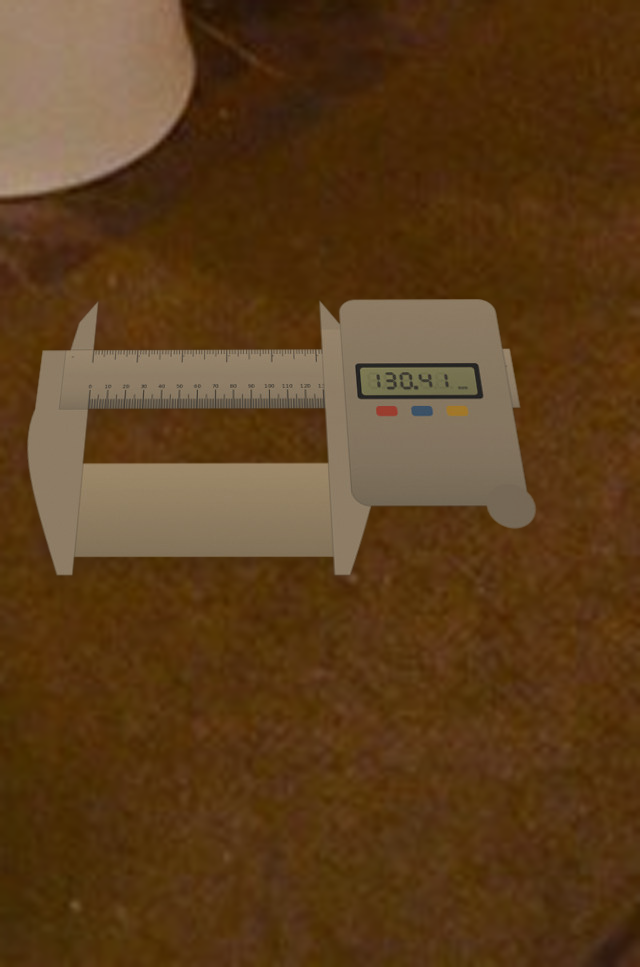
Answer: {"value": 130.41, "unit": "mm"}
